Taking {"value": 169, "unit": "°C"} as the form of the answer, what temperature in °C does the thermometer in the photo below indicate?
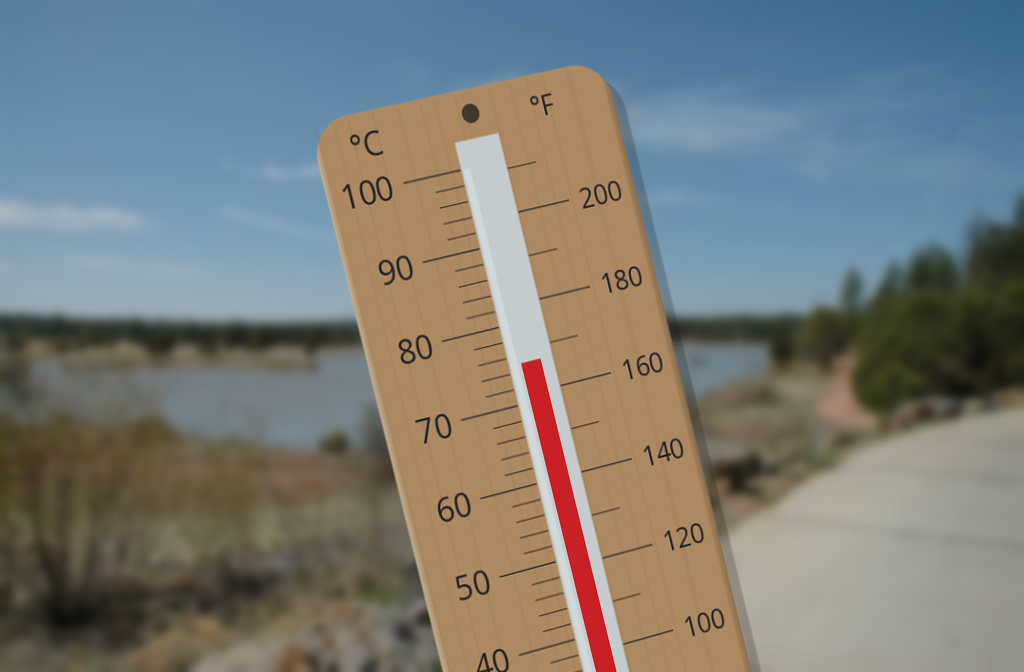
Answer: {"value": 75, "unit": "°C"}
